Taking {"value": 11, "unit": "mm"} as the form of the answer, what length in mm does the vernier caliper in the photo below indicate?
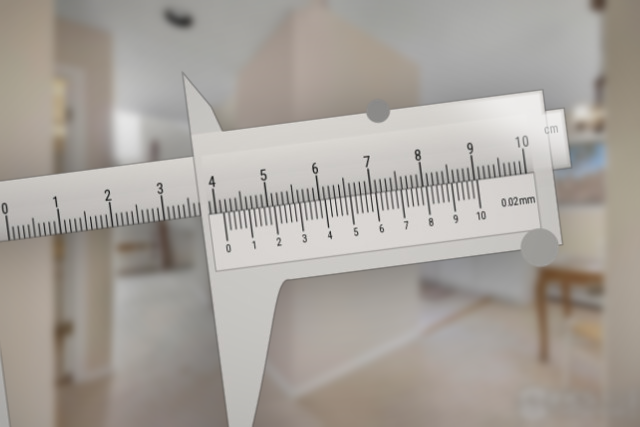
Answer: {"value": 41.5, "unit": "mm"}
